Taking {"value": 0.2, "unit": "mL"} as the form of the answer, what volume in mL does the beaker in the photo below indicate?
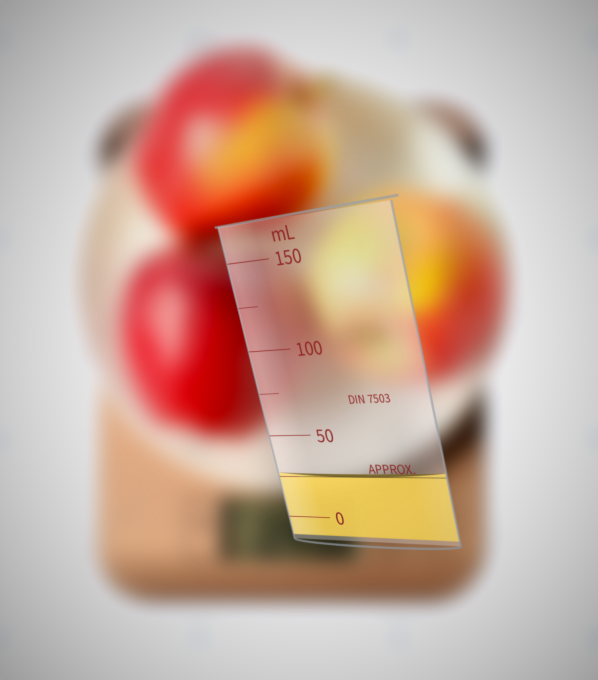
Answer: {"value": 25, "unit": "mL"}
